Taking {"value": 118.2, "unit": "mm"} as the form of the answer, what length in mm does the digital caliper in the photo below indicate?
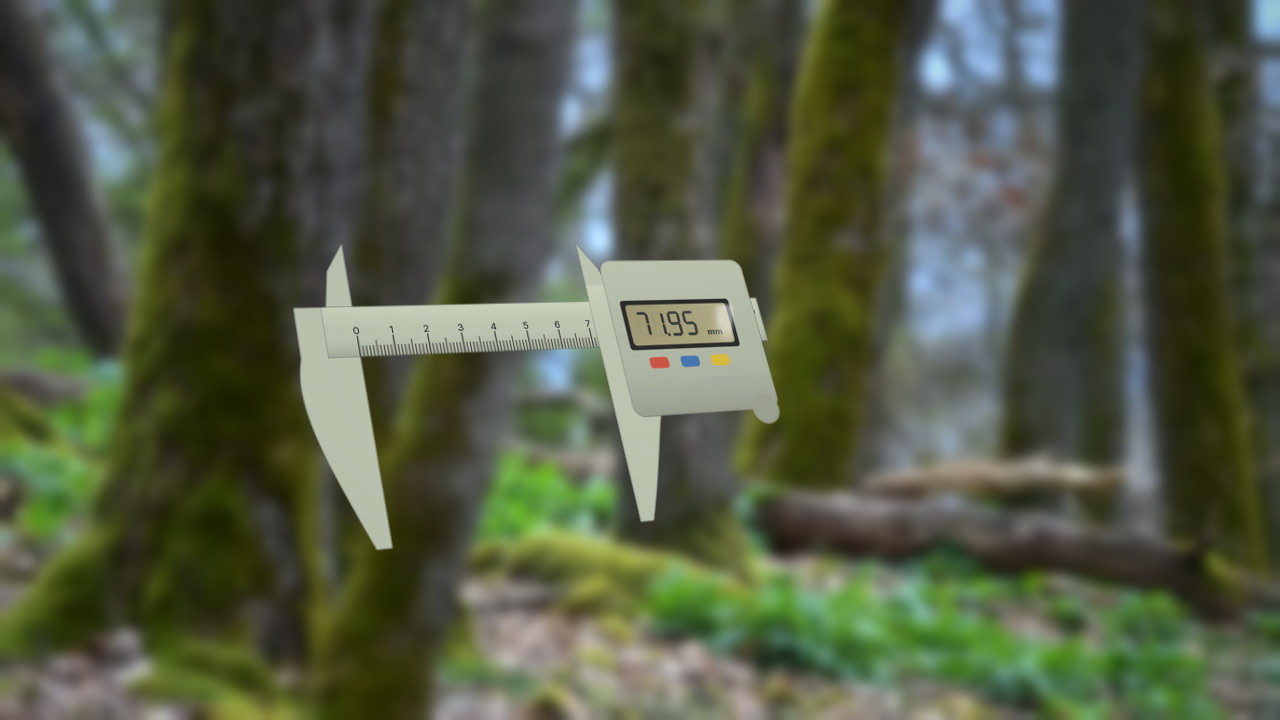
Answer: {"value": 71.95, "unit": "mm"}
